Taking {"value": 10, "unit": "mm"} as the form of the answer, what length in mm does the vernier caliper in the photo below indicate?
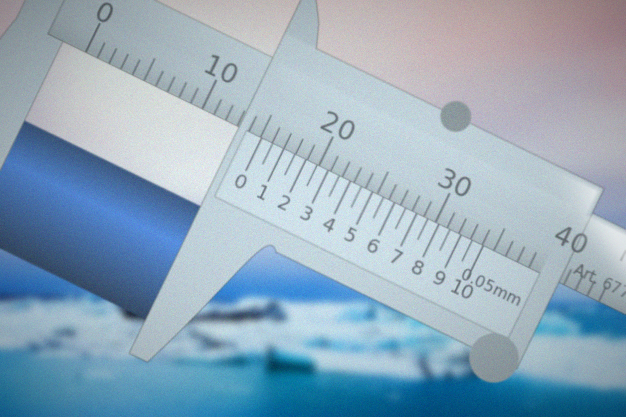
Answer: {"value": 15.1, "unit": "mm"}
